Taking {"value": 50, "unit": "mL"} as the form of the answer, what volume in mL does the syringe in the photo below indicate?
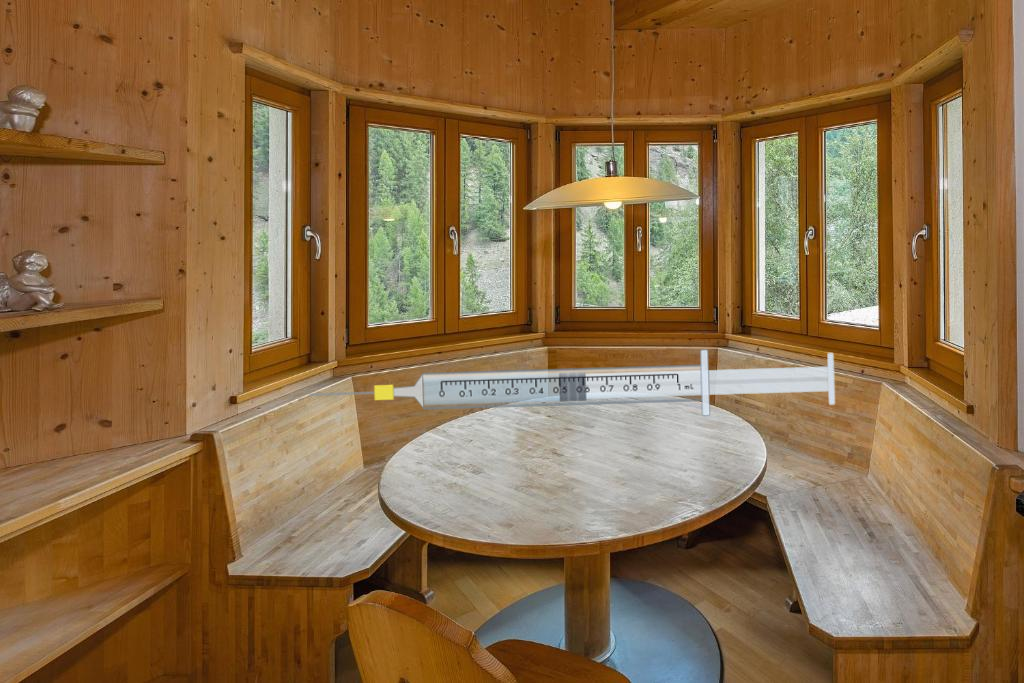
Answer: {"value": 0.5, "unit": "mL"}
